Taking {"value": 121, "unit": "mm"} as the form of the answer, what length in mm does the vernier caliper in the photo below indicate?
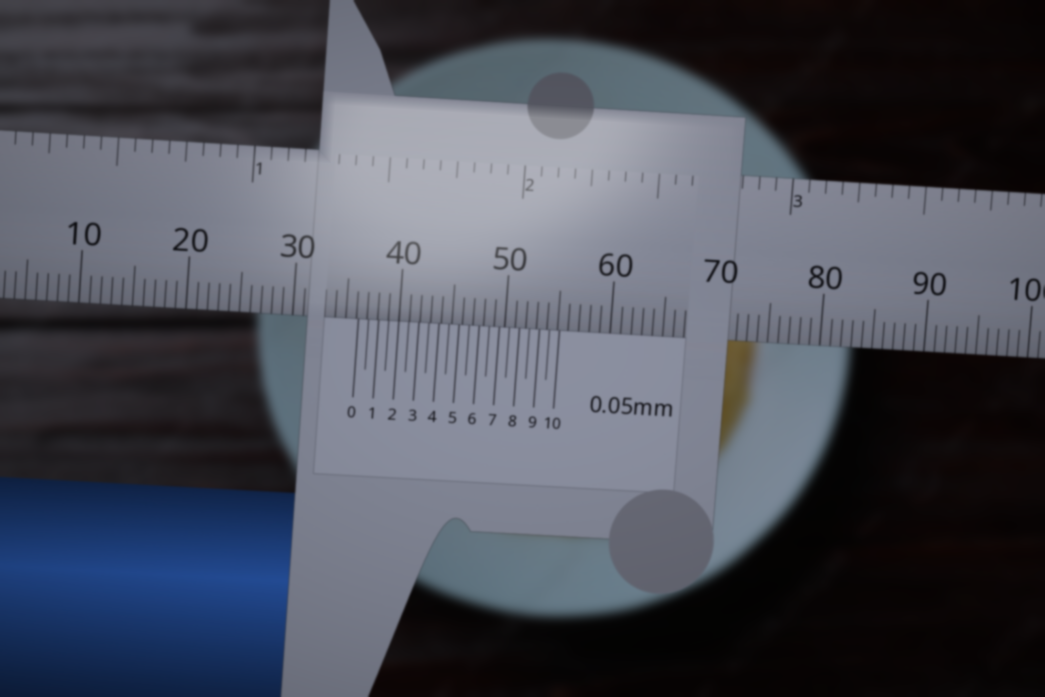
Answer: {"value": 36.2, "unit": "mm"}
